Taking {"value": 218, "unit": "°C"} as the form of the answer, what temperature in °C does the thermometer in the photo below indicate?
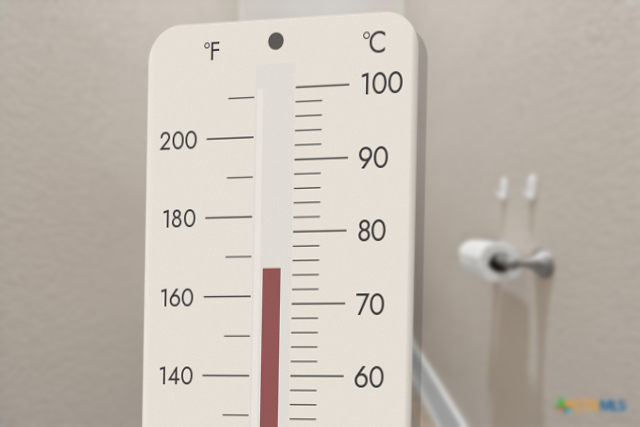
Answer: {"value": 75, "unit": "°C"}
